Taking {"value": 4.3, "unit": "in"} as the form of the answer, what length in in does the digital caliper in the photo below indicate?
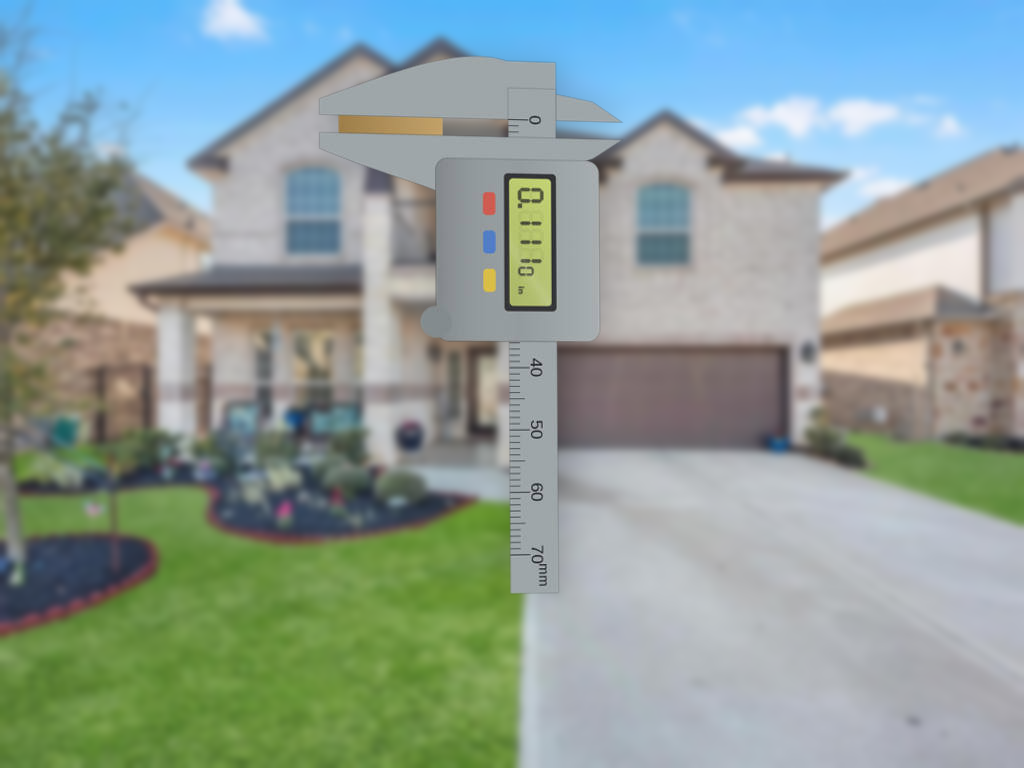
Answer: {"value": 0.1110, "unit": "in"}
